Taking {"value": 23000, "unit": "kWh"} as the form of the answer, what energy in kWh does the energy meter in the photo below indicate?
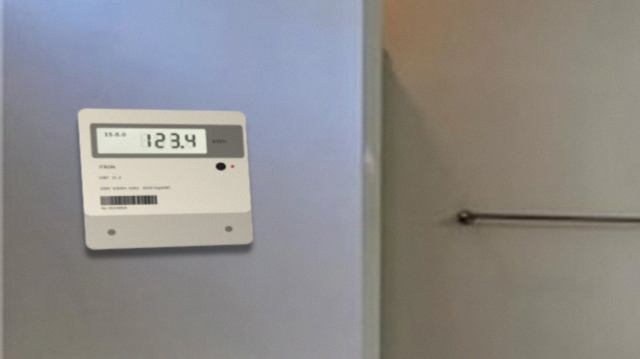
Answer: {"value": 123.4, "unit": "kWh"}
